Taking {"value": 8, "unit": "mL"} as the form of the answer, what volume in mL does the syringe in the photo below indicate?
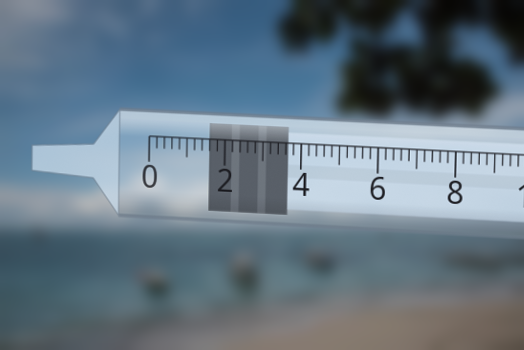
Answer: {"value": 1.6, "unit": "mL"}
